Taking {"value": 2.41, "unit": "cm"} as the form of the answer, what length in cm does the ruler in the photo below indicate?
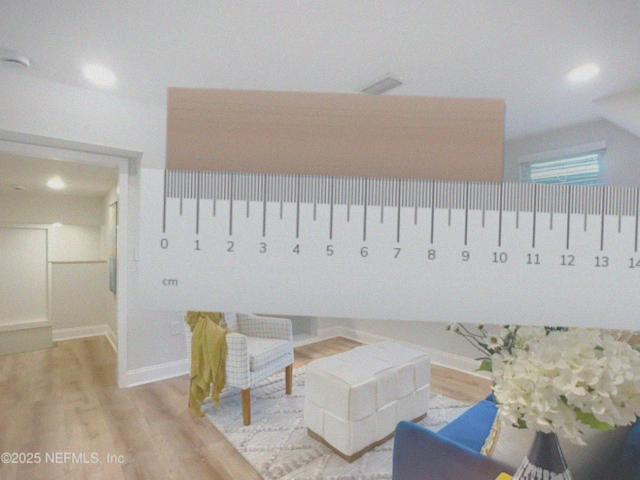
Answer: {"value": 10, "unit": "cm"}
